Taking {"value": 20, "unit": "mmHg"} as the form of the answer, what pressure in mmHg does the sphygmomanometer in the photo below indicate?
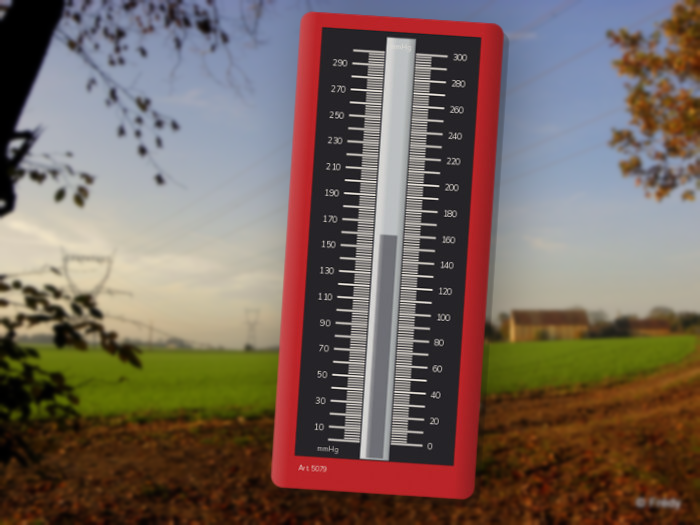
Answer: {"value": 160, "unit": "mmHg"}
